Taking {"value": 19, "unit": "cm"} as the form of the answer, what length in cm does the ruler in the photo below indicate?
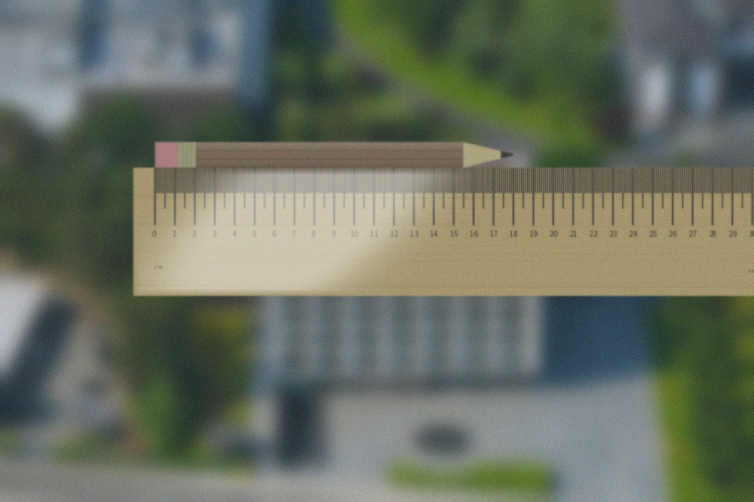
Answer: {"value": 18, "unit": "cm"}
